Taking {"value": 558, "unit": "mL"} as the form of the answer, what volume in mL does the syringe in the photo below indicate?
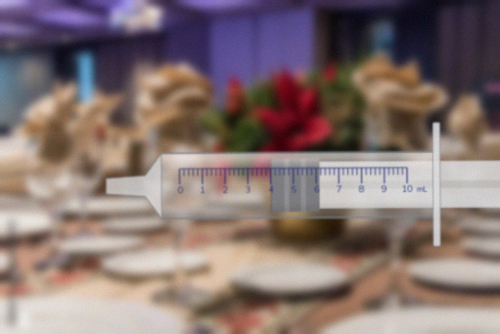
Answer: {"value": 4, "unit": "mL"}
